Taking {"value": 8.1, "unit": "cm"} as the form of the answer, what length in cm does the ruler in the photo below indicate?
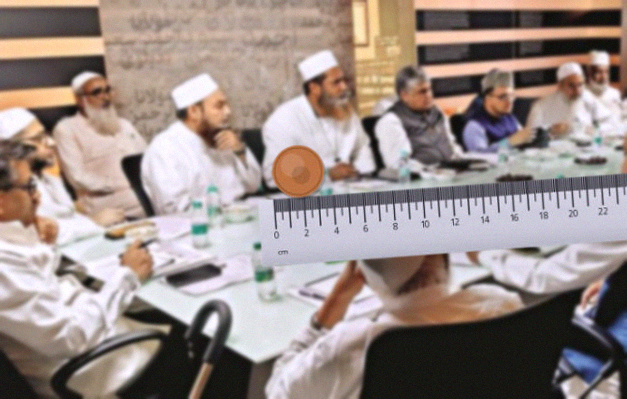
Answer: {"value": 3.5, "unit": "cm"}
